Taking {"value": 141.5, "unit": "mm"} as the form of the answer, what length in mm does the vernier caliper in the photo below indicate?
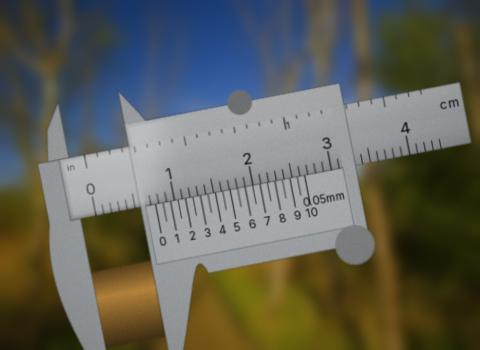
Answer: {"value": 7.6, "unit": "mm"}
